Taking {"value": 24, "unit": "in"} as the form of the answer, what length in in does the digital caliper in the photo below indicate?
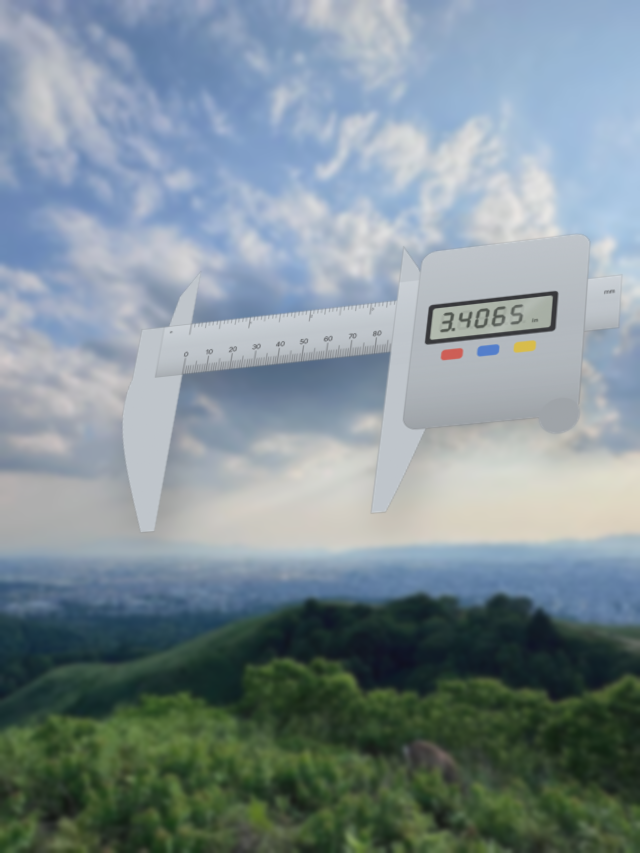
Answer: {"value": 3.4065, "unit": "in"}
